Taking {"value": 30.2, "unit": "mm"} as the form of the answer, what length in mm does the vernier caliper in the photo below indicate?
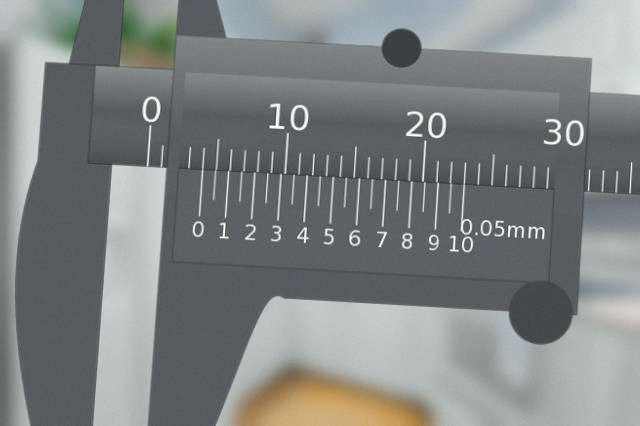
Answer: {"value": 4.0, "unit": "mm"}
